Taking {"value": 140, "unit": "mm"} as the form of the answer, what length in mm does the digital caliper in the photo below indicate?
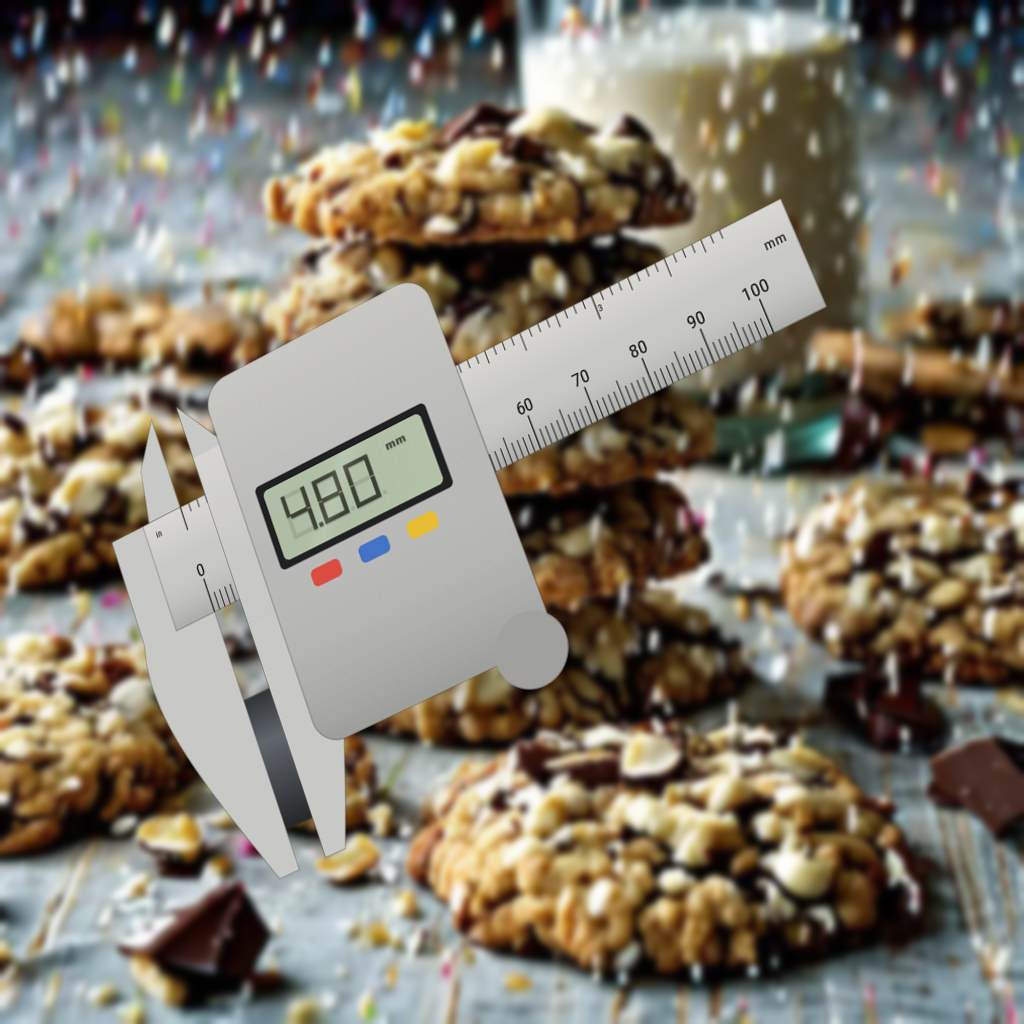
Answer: {"value": 4.80, "unit": "mm"}
